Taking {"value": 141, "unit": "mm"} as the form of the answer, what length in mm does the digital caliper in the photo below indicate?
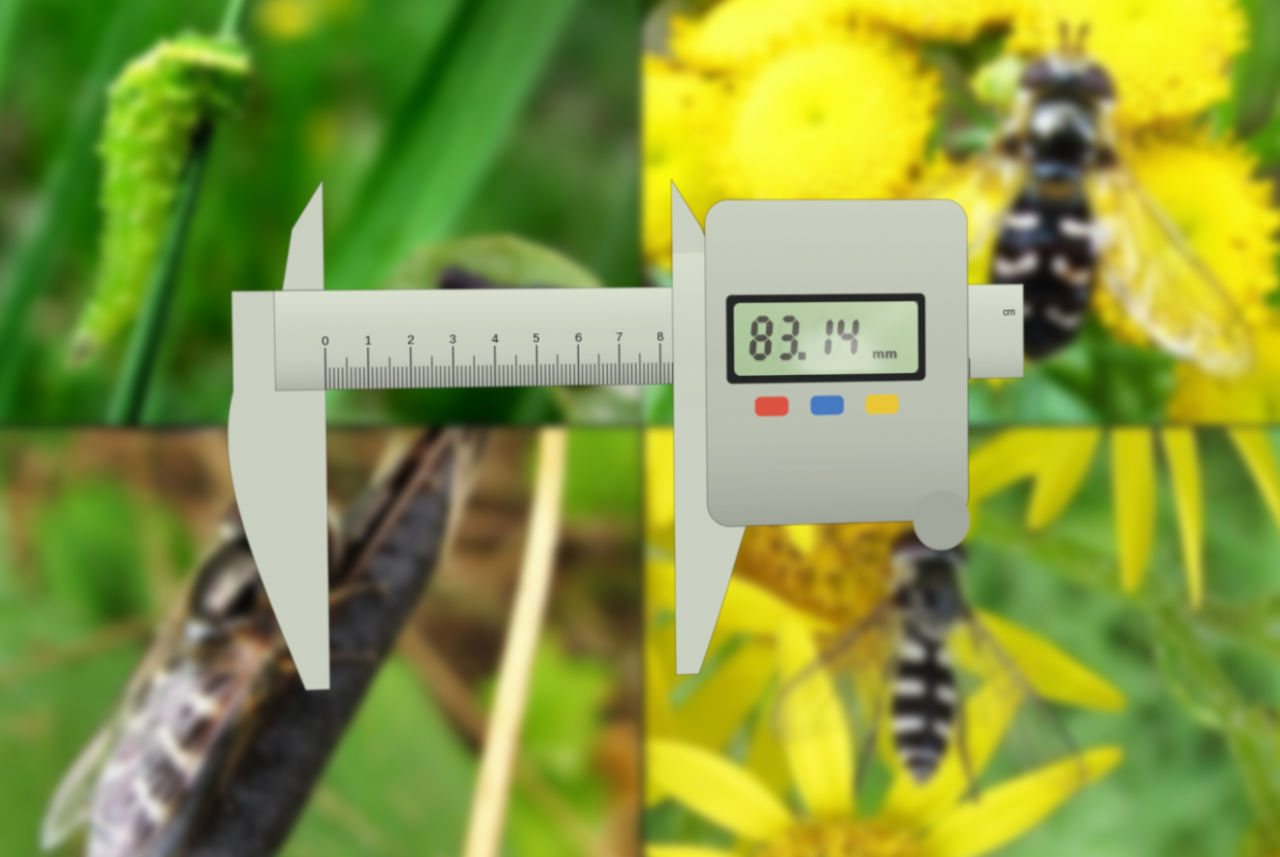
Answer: {"value": 83.14, "unit": "mm"}
